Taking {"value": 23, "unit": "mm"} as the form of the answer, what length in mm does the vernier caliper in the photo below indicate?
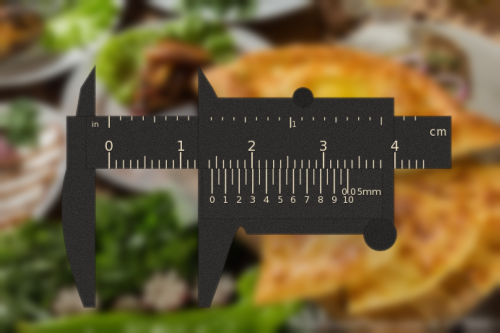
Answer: {"value": 14.4, "unit": "mm"}
